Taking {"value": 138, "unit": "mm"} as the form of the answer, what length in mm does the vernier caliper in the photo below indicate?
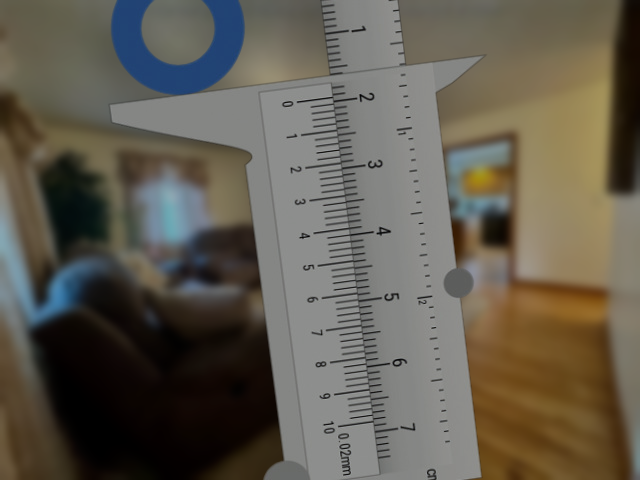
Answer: {"value": 19.4, "unit": "mm"}
